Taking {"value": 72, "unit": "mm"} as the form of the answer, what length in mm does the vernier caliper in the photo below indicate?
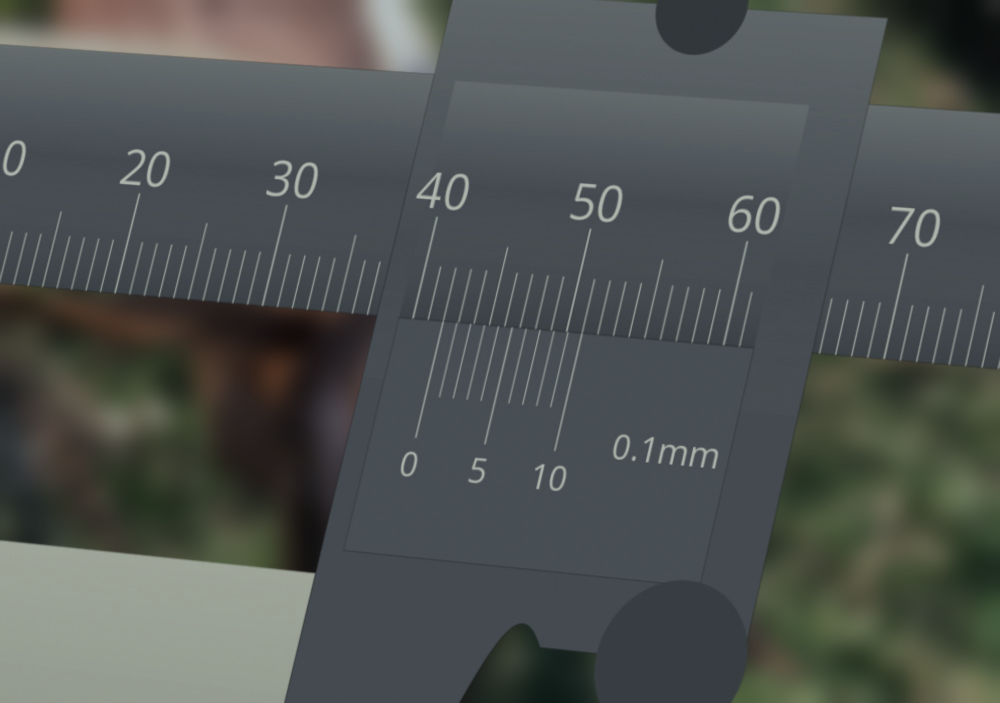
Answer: {"value": 42.0, "unit": "mm"}
